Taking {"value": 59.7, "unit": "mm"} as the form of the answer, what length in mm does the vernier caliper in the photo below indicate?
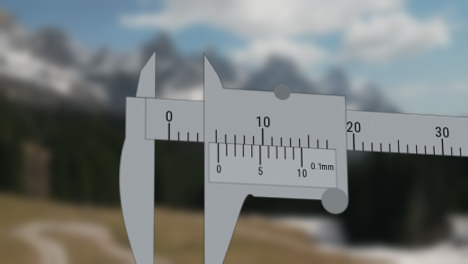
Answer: {"value": 5.2, "unit": "mm"}
